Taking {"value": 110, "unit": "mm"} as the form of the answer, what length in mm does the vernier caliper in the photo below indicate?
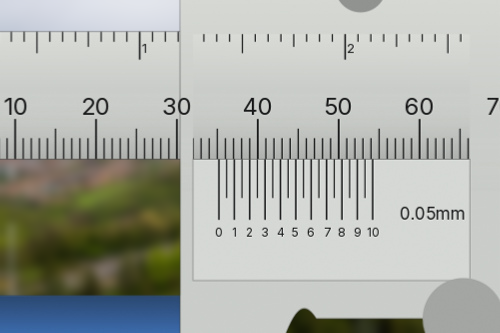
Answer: {"value": 35.2, "unit": "mm"}
